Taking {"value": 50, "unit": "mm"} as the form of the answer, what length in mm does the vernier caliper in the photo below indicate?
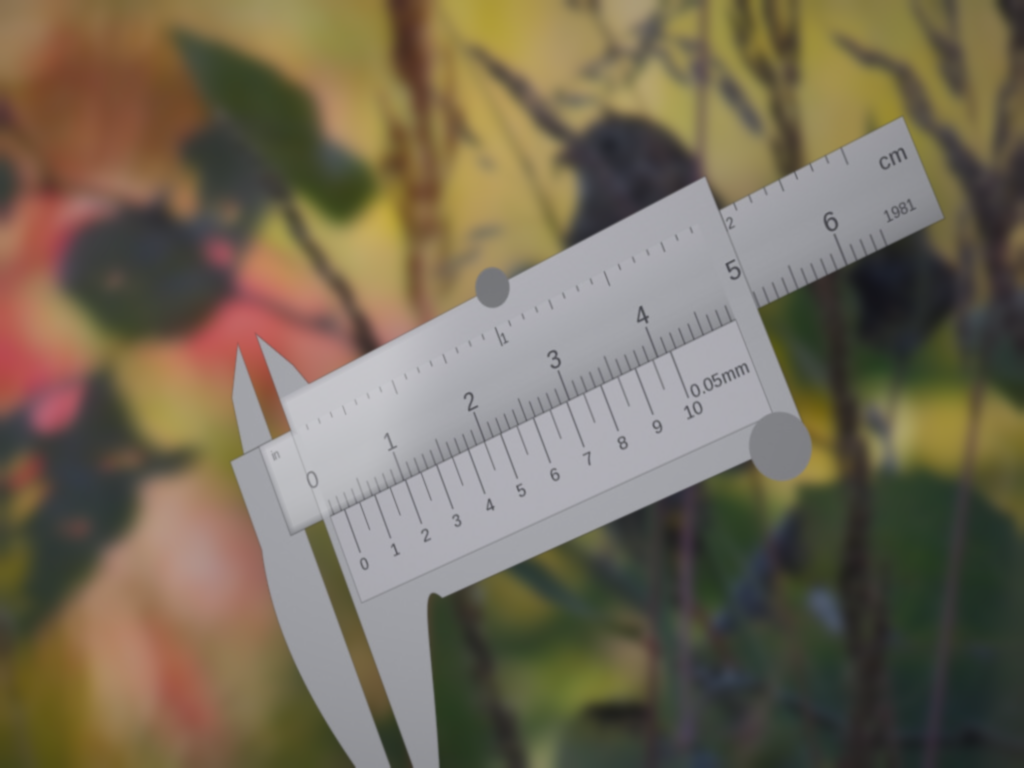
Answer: {"value": 2.4, "unit": "mm"}
